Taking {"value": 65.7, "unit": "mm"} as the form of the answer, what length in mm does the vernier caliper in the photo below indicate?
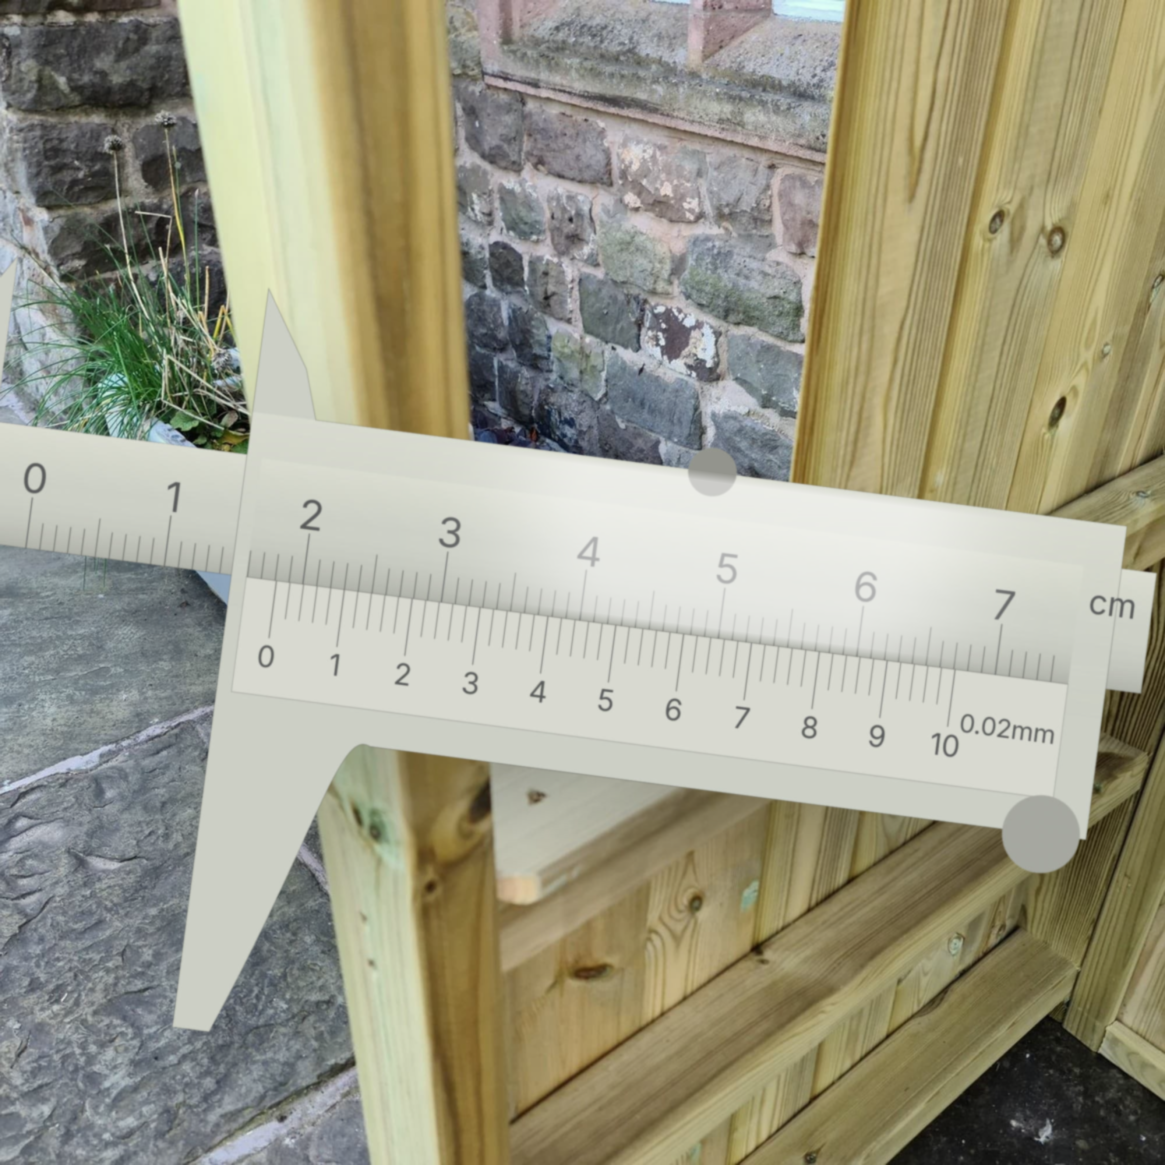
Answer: {"value": 18.1, "unit": "mm"}
